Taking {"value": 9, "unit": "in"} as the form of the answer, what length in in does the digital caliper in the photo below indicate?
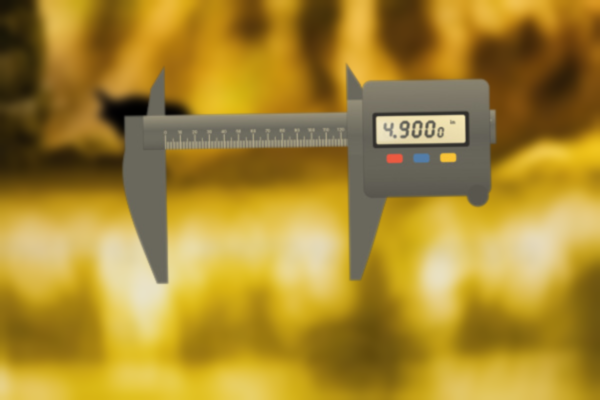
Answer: {"value": 4.9000, "unit": "in"}
